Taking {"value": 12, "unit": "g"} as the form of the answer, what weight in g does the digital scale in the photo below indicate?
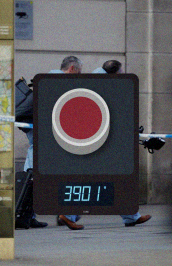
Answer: {"value": 3901, "unit": "g"}
